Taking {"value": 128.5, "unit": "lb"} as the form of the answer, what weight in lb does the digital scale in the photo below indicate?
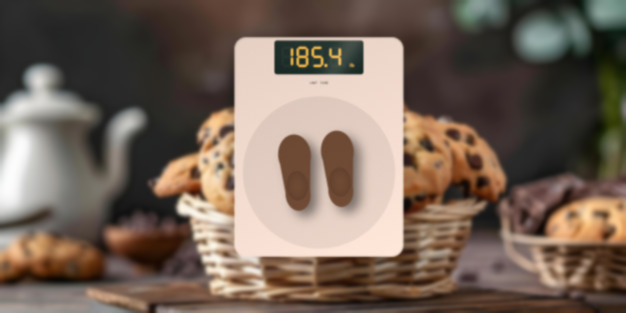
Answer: {"value": 185.4, "unit": "lb"}
